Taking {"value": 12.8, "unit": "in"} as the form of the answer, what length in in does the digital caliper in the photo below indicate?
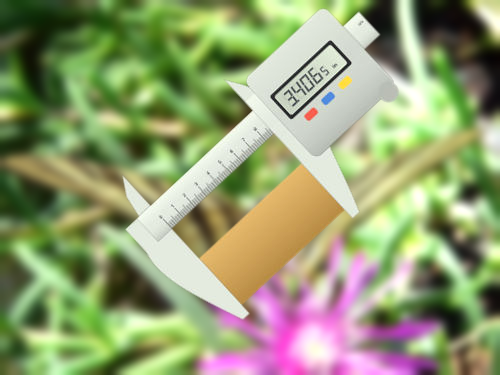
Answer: {"value": 3.4065, "unit": "in"}
